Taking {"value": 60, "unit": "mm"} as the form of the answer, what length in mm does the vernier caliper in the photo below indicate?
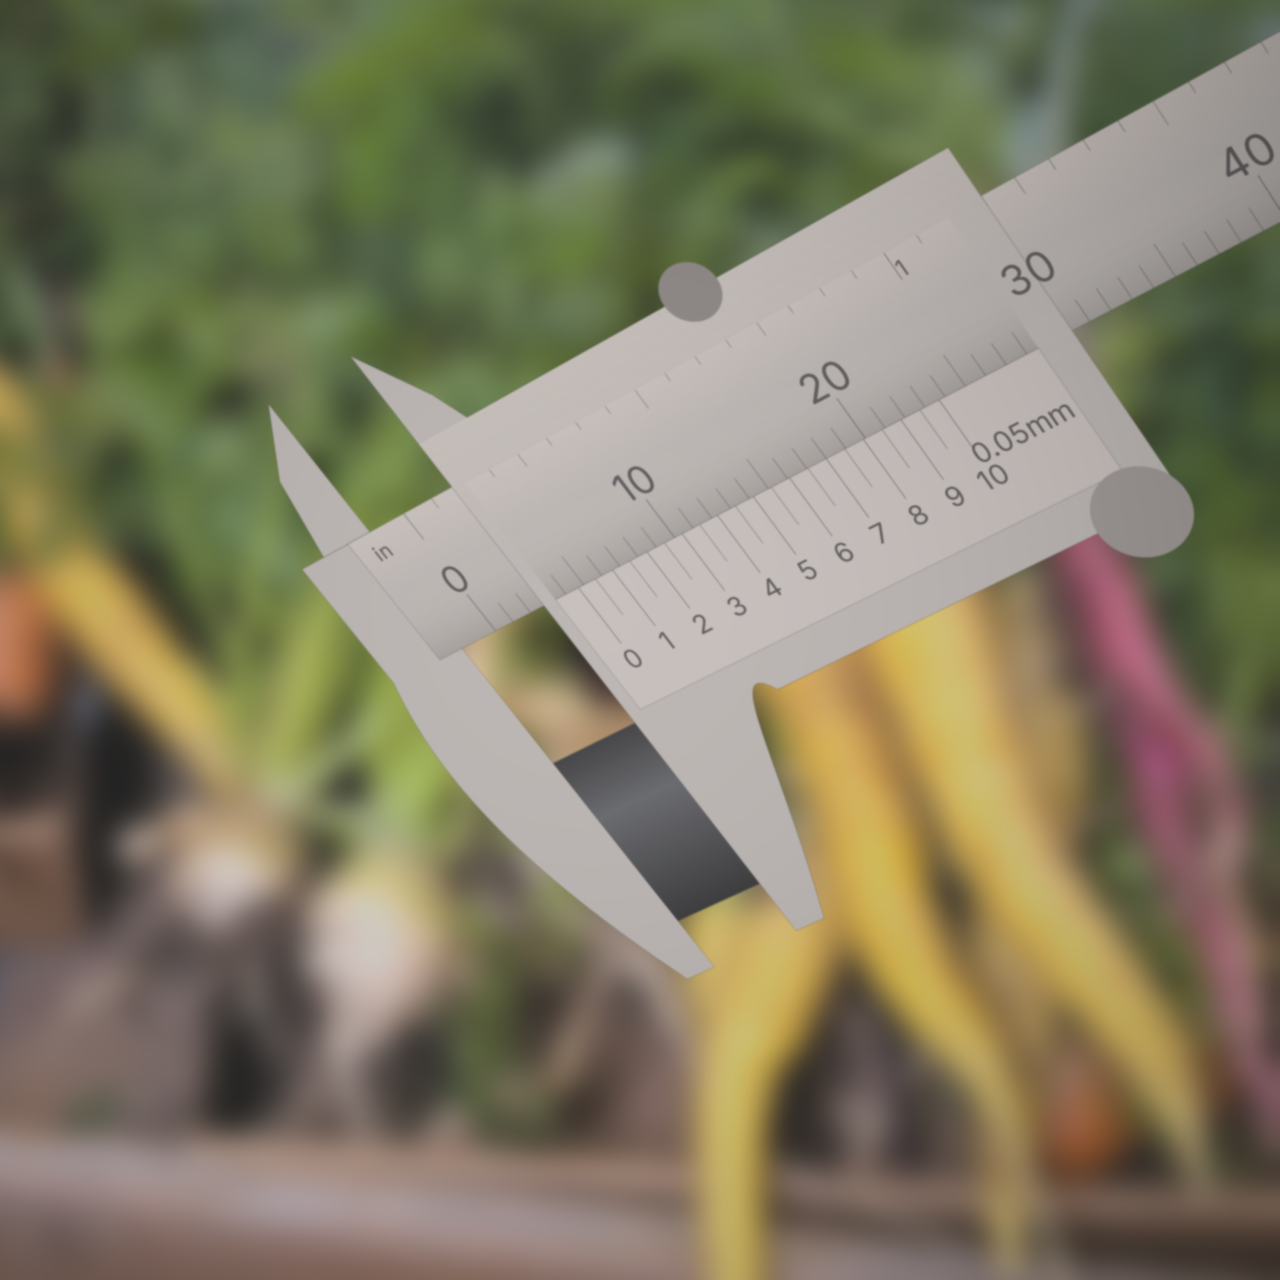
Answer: {"value": 4.7, "unit": "mm"}
